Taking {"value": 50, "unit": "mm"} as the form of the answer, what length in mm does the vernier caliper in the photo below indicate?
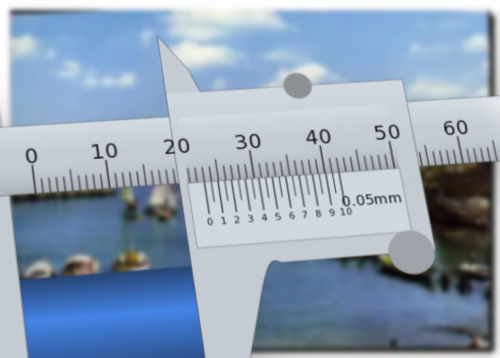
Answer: {"value": 23.0, "unit": "mm"}
